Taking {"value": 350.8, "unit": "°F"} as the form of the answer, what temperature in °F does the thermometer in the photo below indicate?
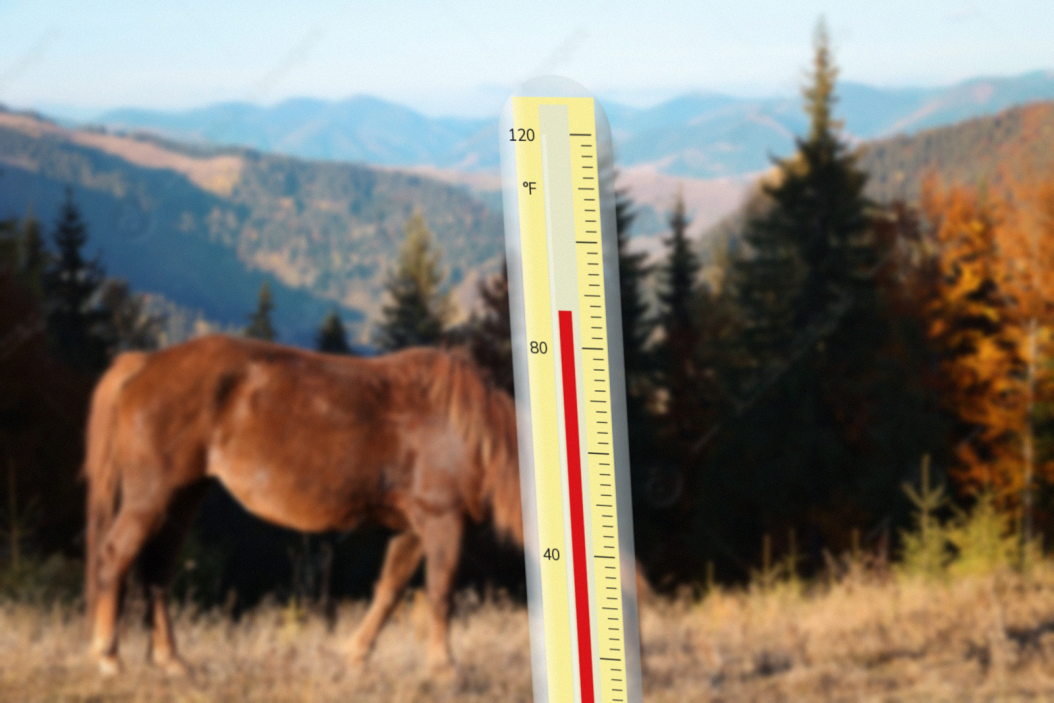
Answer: {"value": 87, "unit": "°F"}
